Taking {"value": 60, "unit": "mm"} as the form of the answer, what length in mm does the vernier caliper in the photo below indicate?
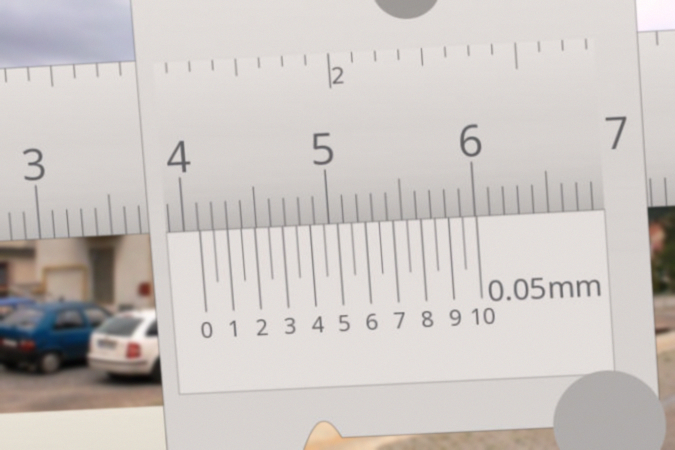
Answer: {"value": 41.1, "unit": "mm"}
